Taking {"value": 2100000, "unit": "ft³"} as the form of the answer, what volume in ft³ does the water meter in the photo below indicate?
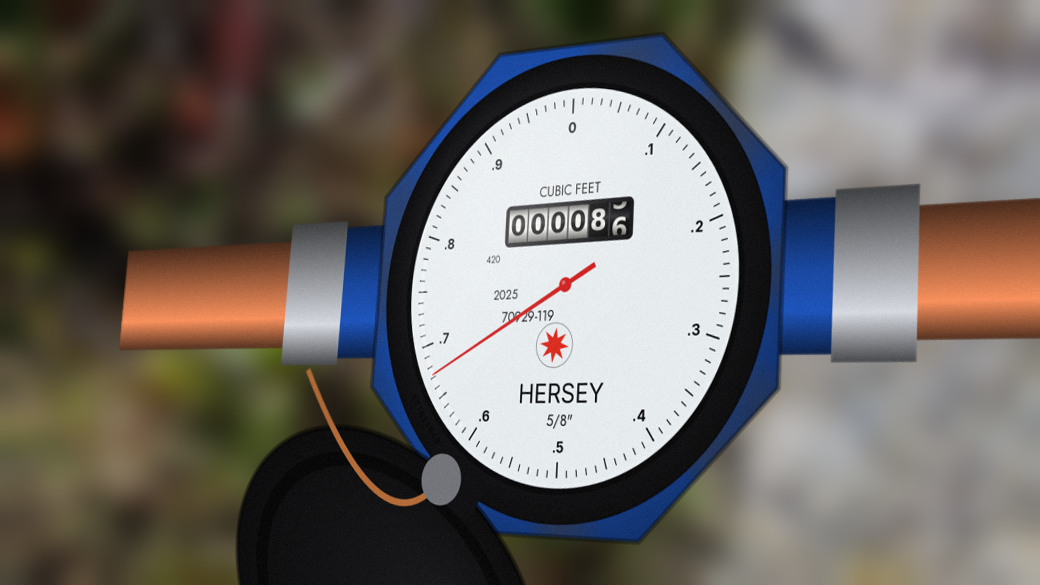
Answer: {"value": 85.67, "unit": "ft³"}
